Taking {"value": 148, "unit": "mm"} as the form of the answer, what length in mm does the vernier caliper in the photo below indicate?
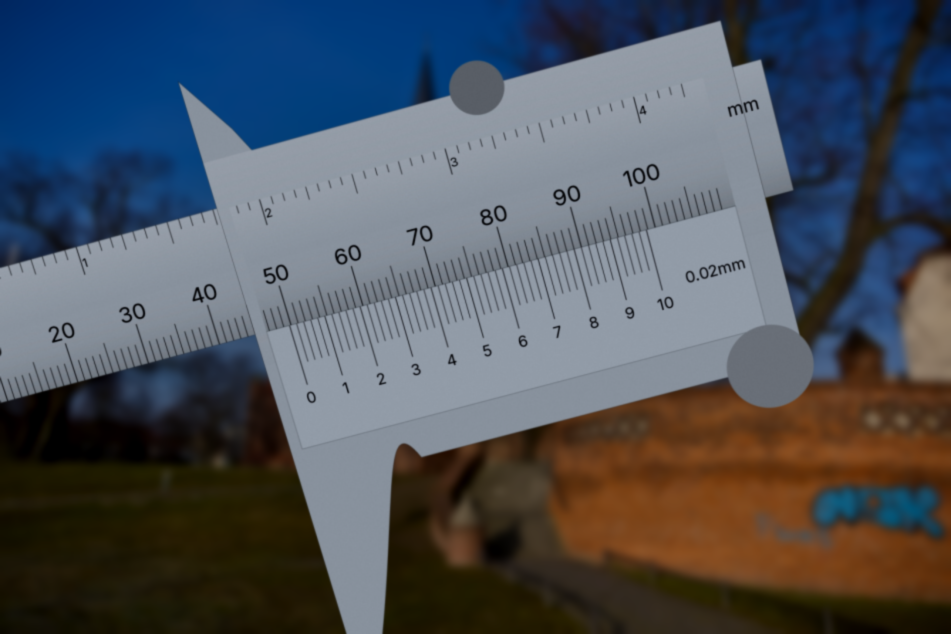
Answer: {"value": 49.8, "unit": "mm"}
